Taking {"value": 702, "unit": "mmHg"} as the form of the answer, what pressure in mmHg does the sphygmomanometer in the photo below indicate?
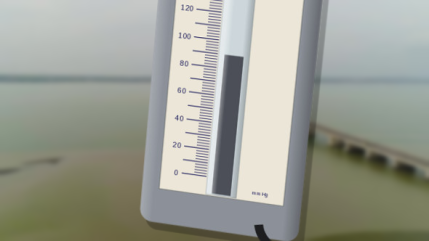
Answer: {"value": 90, "unit": "mmHg"}
